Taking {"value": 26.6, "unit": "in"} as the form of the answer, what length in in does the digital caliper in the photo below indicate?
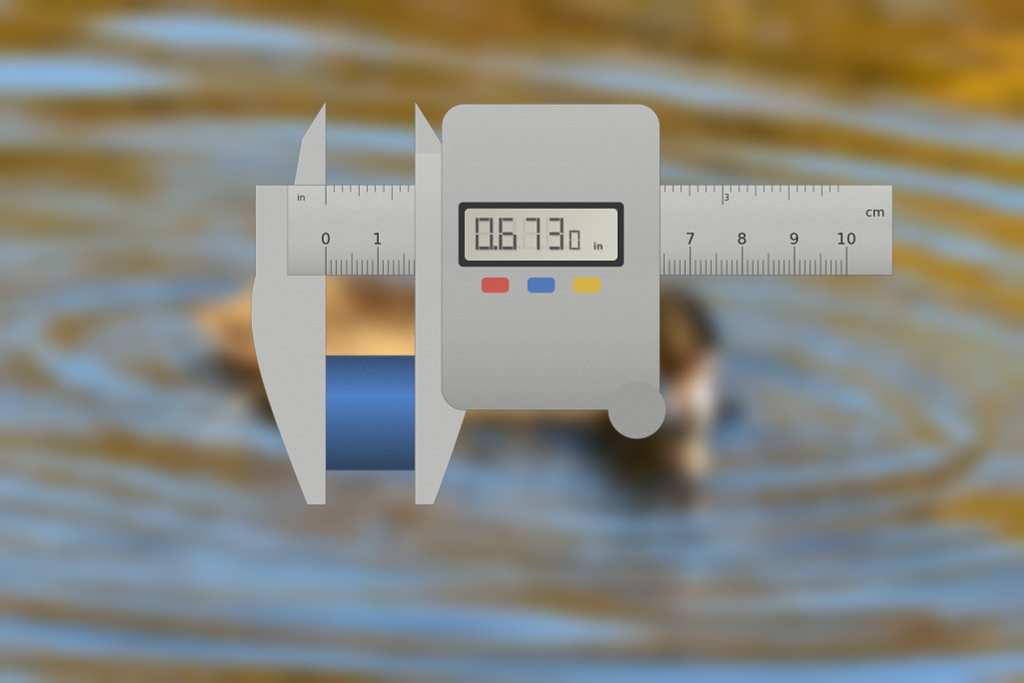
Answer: {"value": 0.6730, "unit": "in"}
